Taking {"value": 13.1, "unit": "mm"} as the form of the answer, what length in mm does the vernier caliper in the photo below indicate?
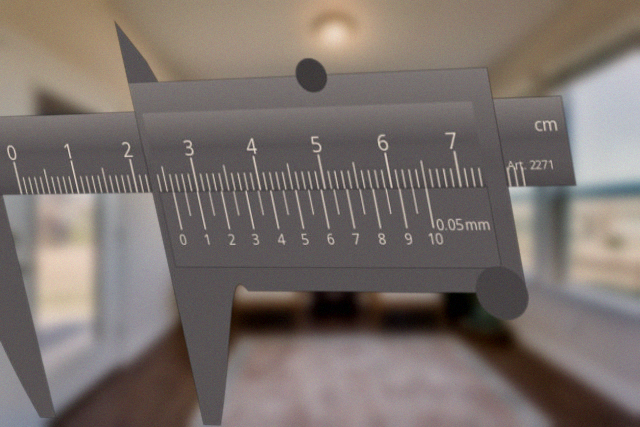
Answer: {"value": 26.0, "unit": "mm"}
